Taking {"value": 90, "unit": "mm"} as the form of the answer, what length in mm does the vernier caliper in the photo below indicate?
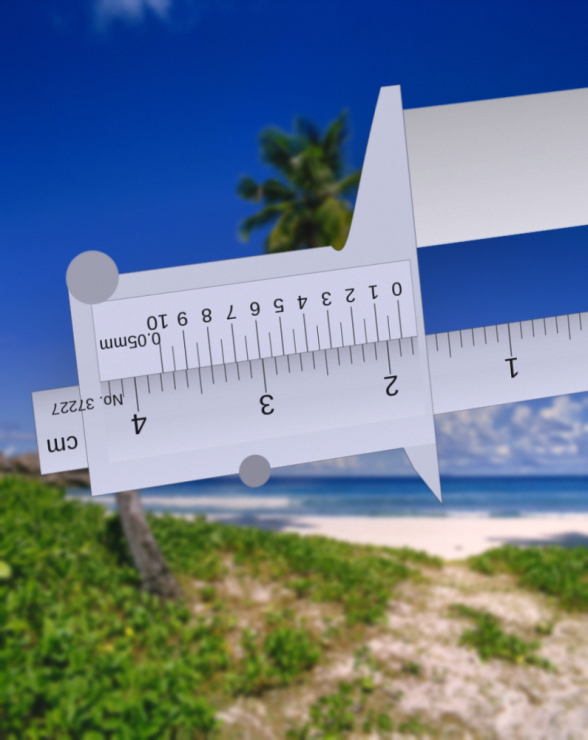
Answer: {"value": 18.8, "unit": "mm"}
